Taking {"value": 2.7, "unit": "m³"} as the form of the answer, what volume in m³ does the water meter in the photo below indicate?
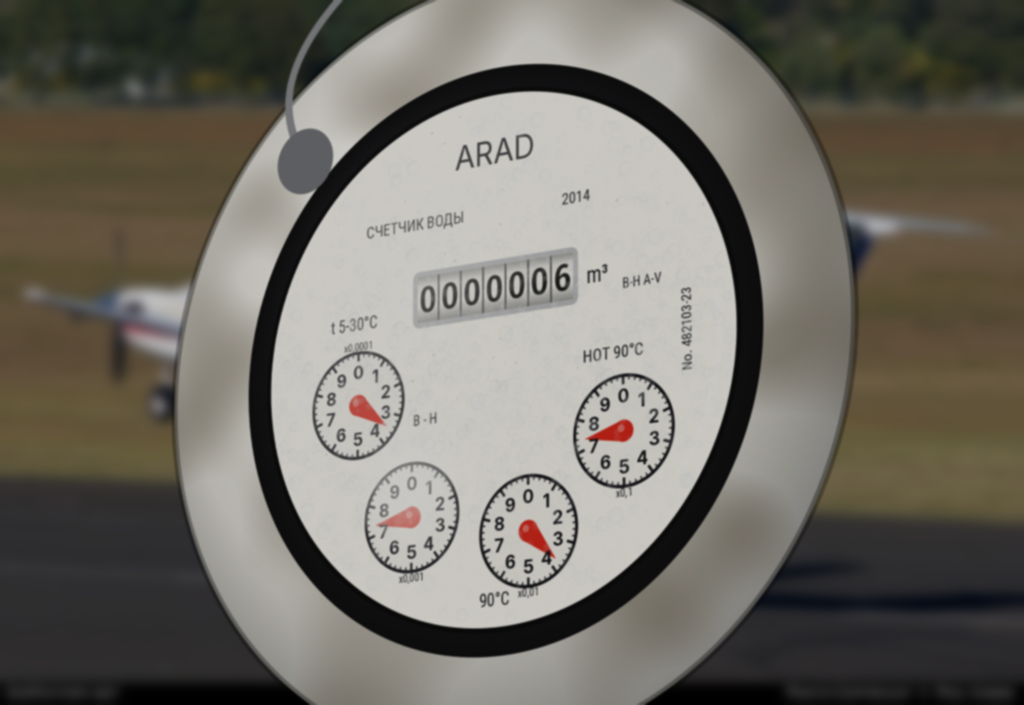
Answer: {"value": 6.7373, "unit": "m³"}
